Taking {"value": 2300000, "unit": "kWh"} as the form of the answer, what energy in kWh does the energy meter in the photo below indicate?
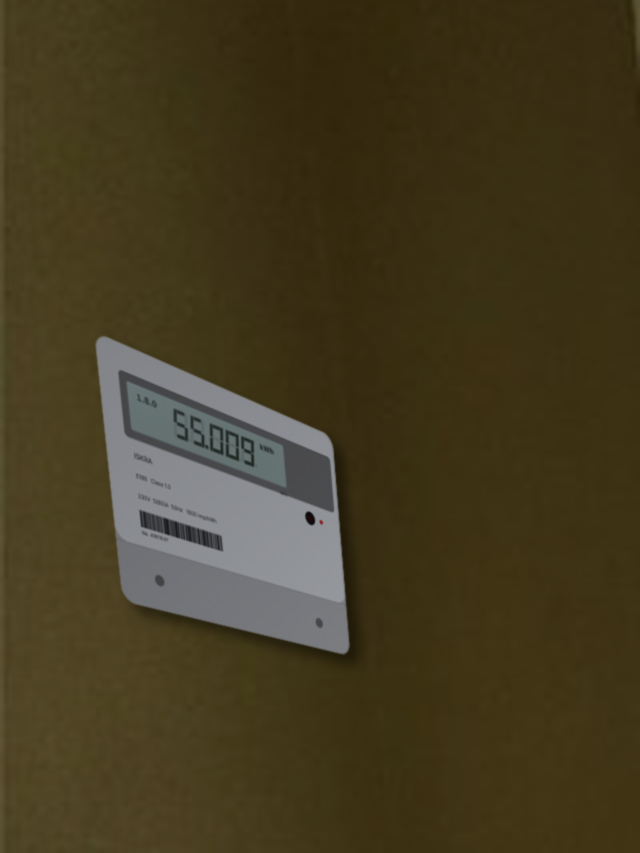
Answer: {"value": 55.009, "unit": "kWh"}
